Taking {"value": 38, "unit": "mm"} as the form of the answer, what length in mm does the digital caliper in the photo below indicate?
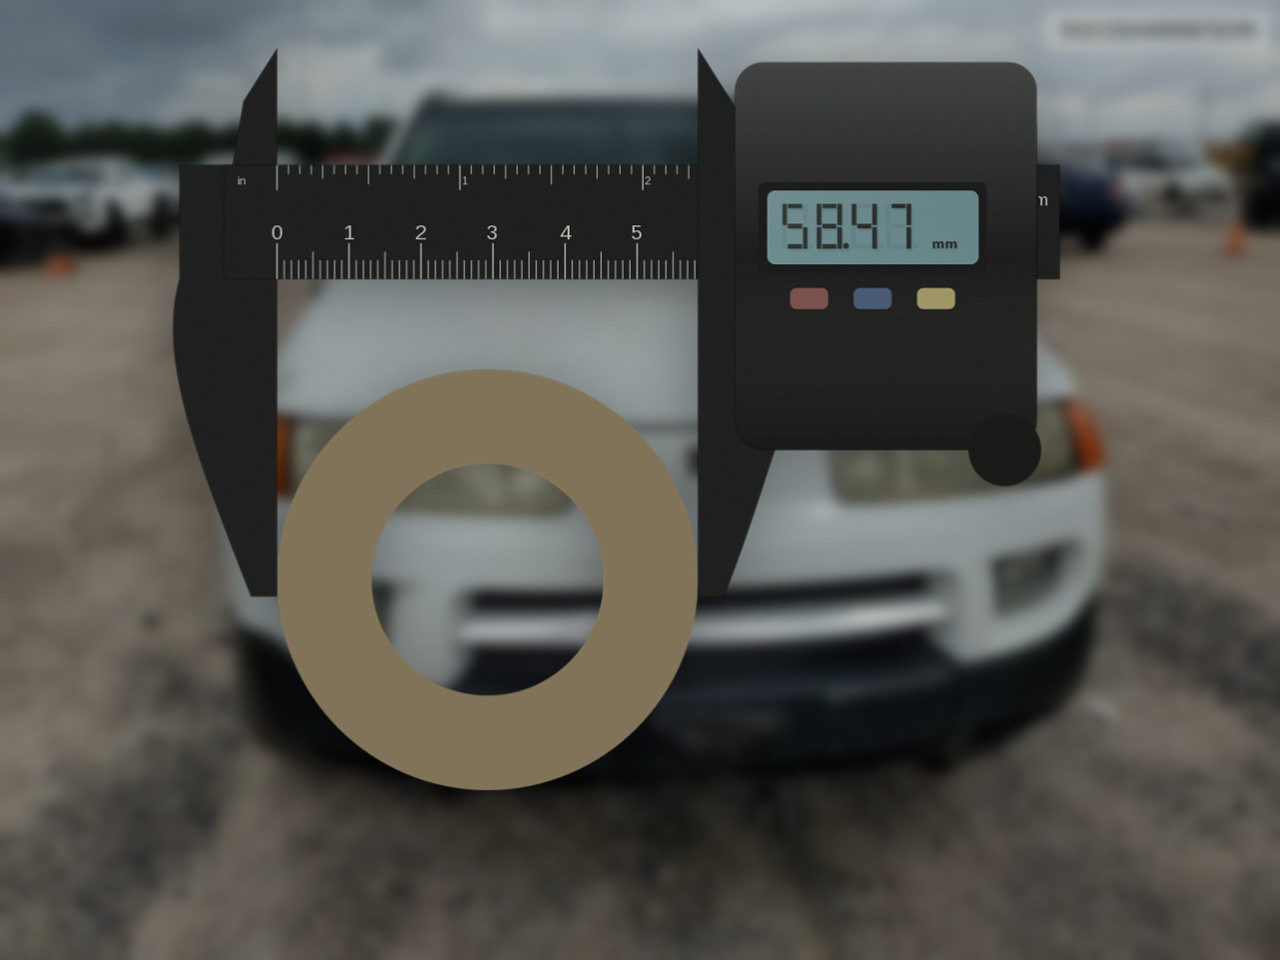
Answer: {"value": 58.47, "unit": "mm"}
